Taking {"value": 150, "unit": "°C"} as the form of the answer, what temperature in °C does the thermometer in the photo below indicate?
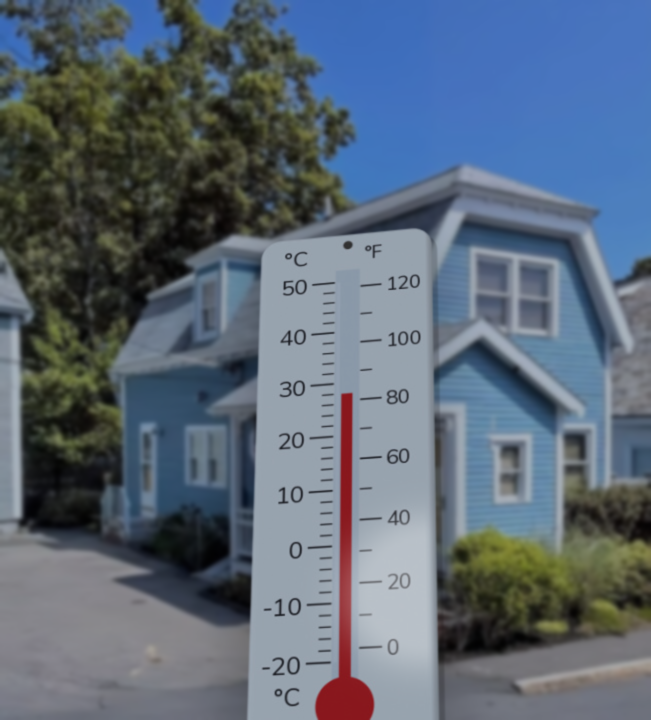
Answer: {"value": 28, "unit": "°C"}
